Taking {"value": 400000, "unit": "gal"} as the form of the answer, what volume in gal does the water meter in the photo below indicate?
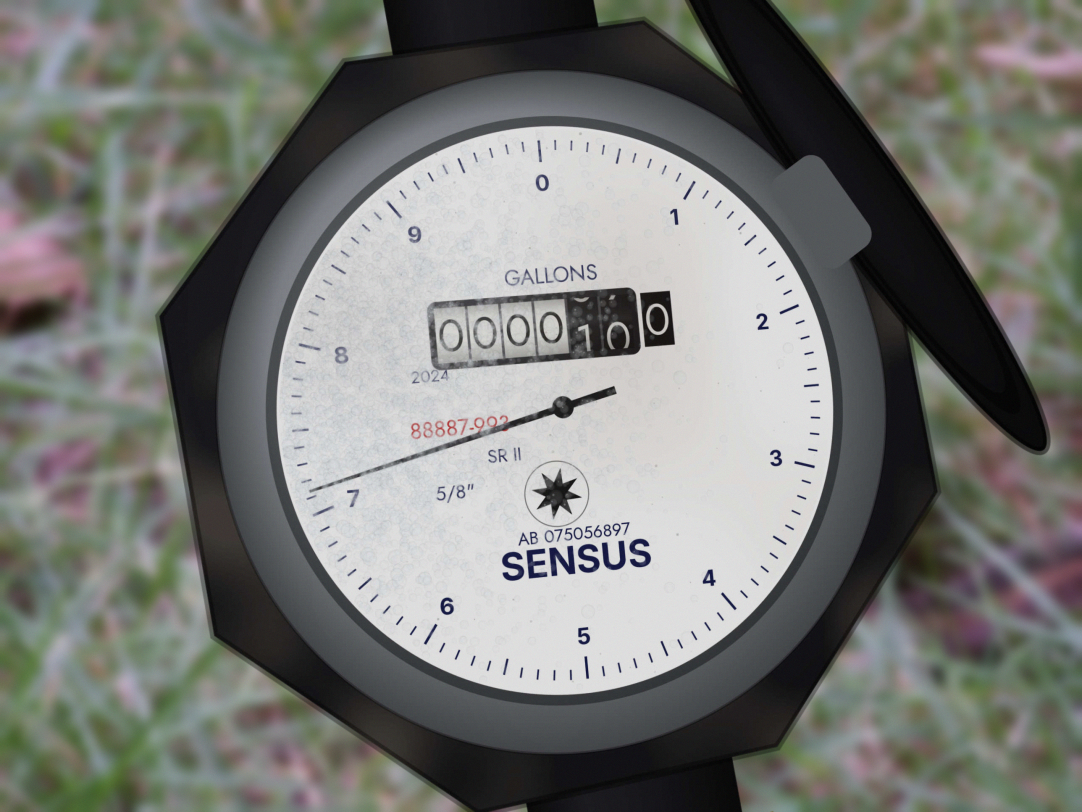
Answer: {"value": 97.1, "unit": "gal"}
